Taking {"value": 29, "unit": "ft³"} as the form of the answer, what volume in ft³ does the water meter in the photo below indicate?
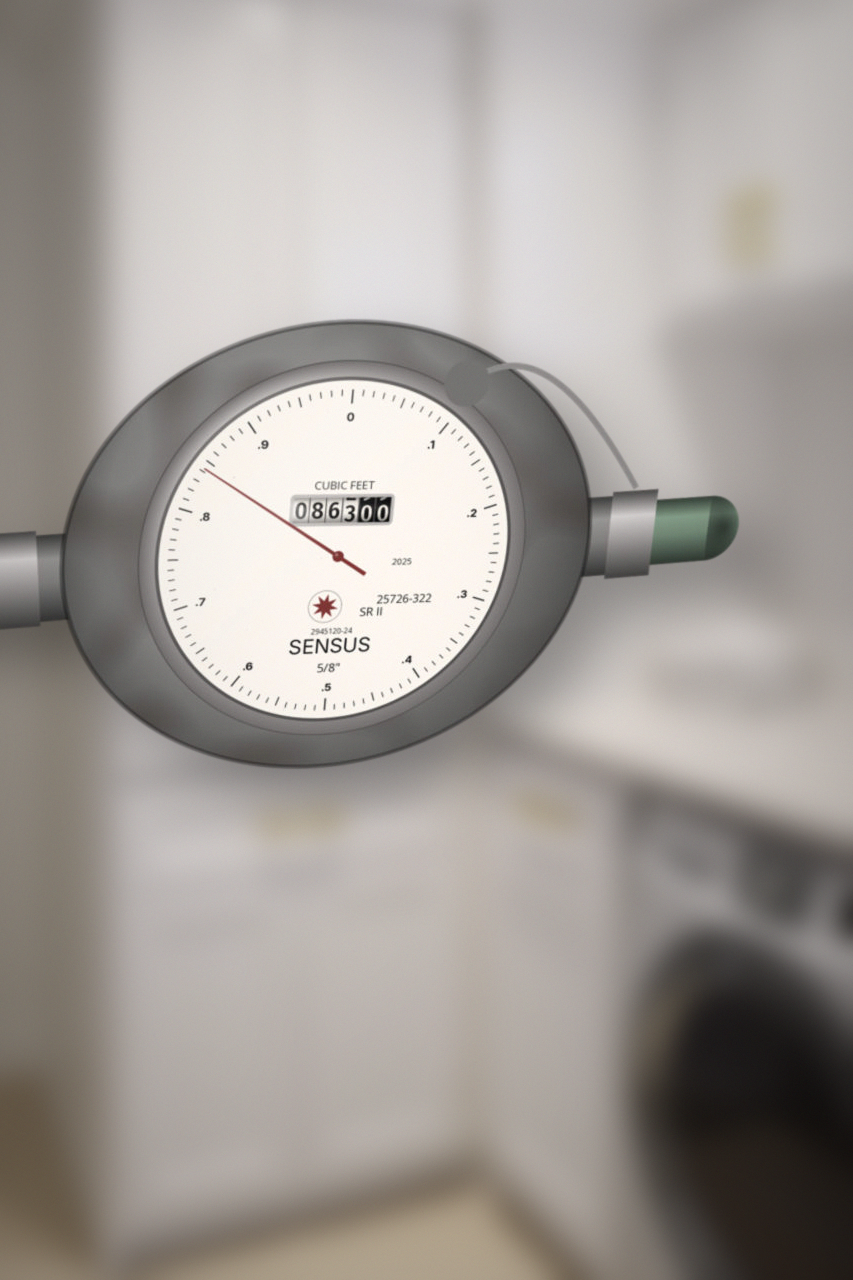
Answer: {"value": 86299.84, "unit": "ft³"}
